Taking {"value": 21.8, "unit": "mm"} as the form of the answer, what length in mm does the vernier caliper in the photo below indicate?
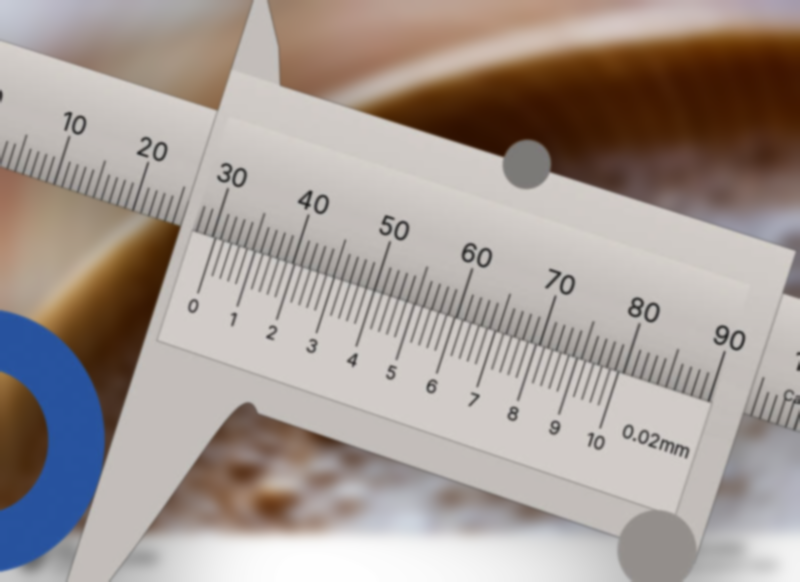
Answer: {"value": 30.4, "unit": "mm"}
